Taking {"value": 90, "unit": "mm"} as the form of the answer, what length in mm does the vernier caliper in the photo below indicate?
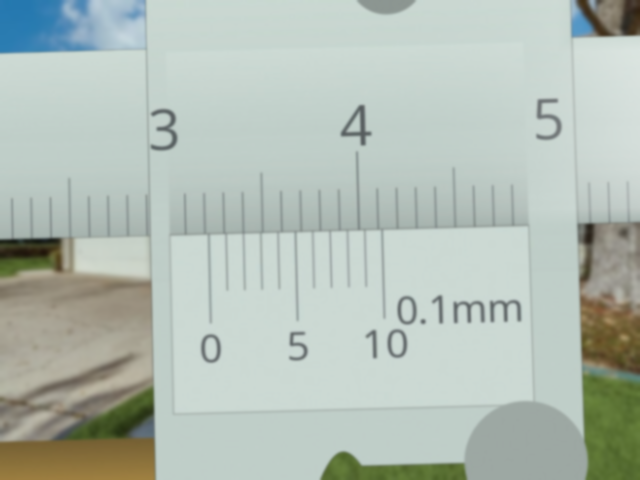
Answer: {"value": 32.2, "unit": "mm"}
